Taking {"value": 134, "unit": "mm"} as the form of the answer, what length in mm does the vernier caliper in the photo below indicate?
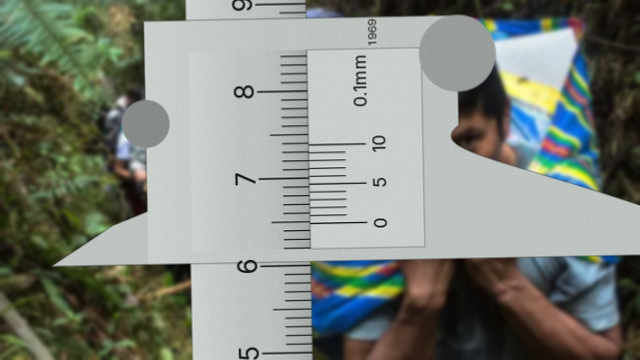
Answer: {"value": 64.8, "unit": "mm"}
